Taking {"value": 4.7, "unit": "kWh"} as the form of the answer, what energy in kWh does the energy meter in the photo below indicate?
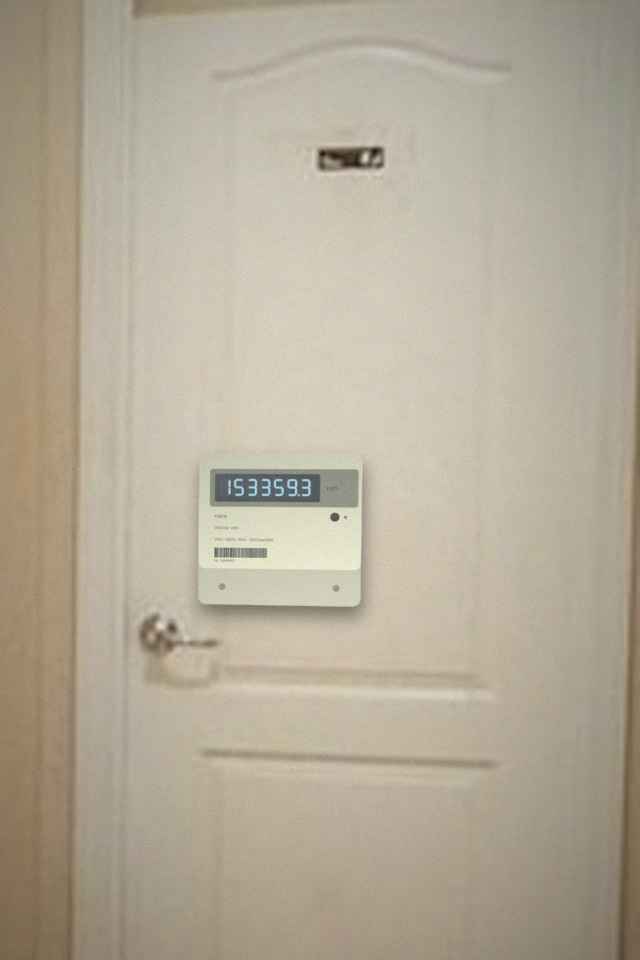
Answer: {"value": 153359.3, "unit": "kWh"}
